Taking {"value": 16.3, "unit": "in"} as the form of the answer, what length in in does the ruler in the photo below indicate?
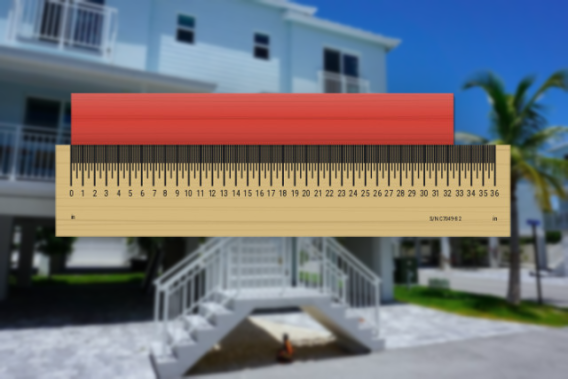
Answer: {"value": 32.5, "unit": "in"}
